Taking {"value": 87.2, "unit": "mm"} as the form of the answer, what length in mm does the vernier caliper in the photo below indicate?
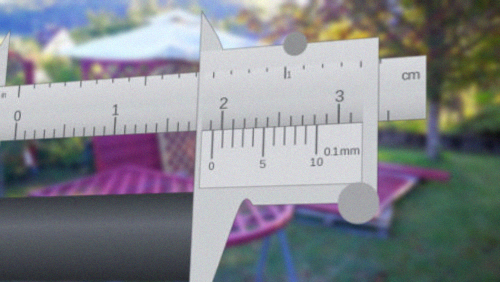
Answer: {"value": 19.2, "unit": "mm"}
